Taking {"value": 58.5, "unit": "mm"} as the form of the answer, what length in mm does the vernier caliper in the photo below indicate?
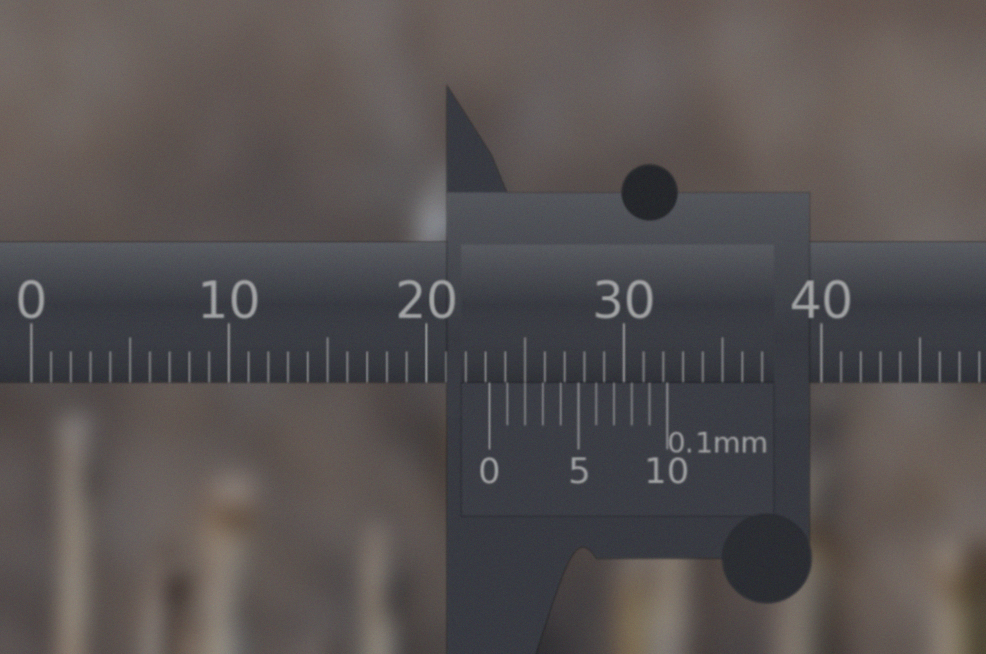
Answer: {"value": 23.2, "unit": "mm"}
